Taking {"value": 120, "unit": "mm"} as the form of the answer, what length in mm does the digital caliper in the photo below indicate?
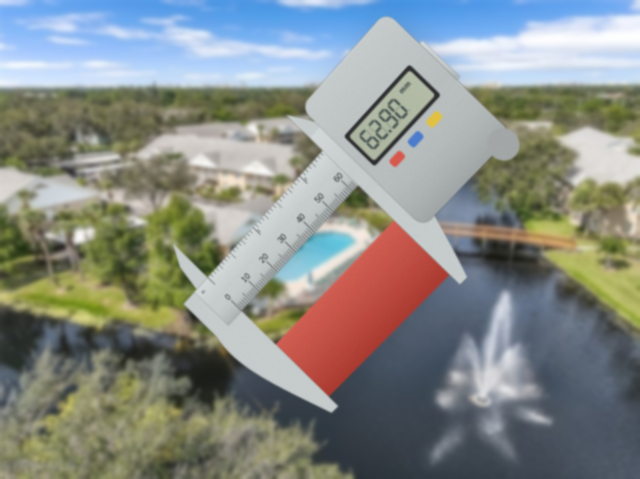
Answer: {"value": 62.90, "unit": "mm"}
